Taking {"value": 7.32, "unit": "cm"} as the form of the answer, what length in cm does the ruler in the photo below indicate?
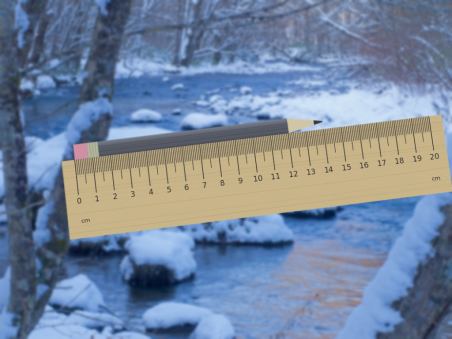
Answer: {"value": 14, "unit": "cm"}
